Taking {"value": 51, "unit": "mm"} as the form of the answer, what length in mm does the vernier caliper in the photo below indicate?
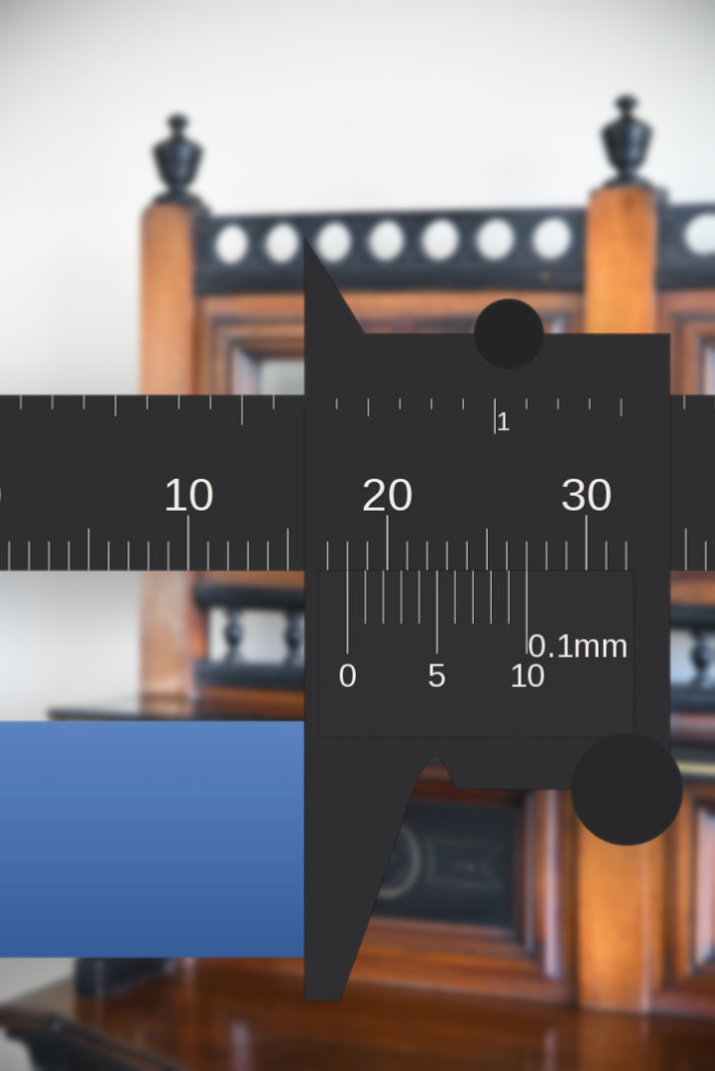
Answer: {"value": 18.0, "unit": "mm"}
